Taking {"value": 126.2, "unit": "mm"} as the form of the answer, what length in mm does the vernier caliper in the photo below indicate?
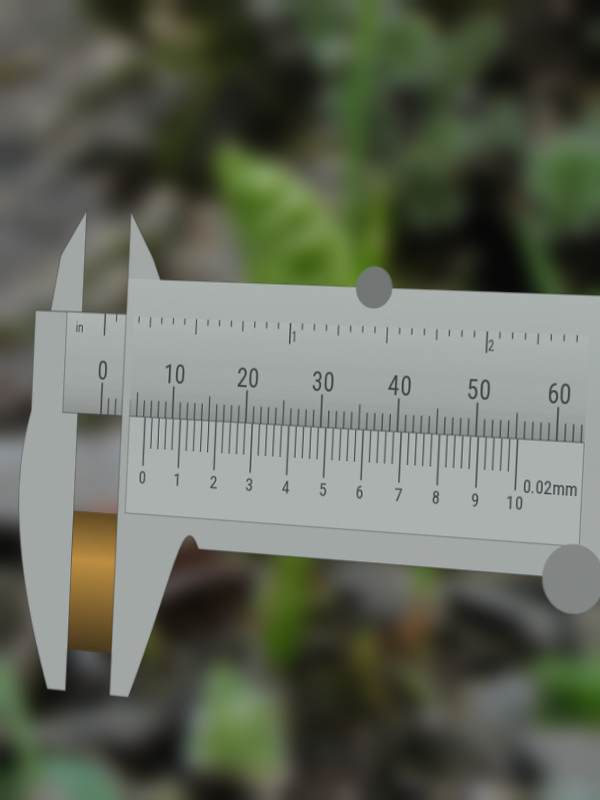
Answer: {"value": 6.2, "unit": "mm"}
